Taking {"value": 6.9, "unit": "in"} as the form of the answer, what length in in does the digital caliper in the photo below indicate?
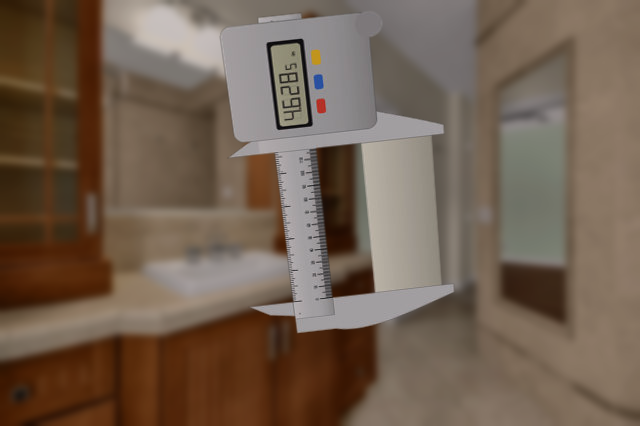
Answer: {"value": 4.6285, "unit": "in"}
